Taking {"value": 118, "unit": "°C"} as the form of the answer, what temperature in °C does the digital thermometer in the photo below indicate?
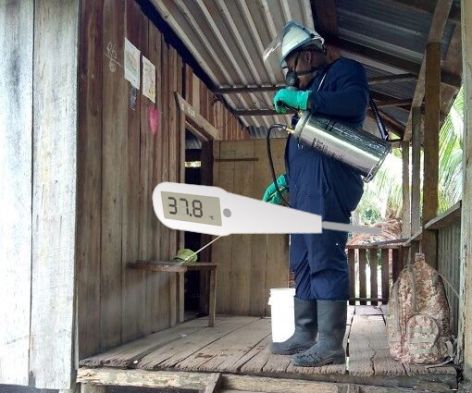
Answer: {"value": 37.8, "unit": "°C"}
